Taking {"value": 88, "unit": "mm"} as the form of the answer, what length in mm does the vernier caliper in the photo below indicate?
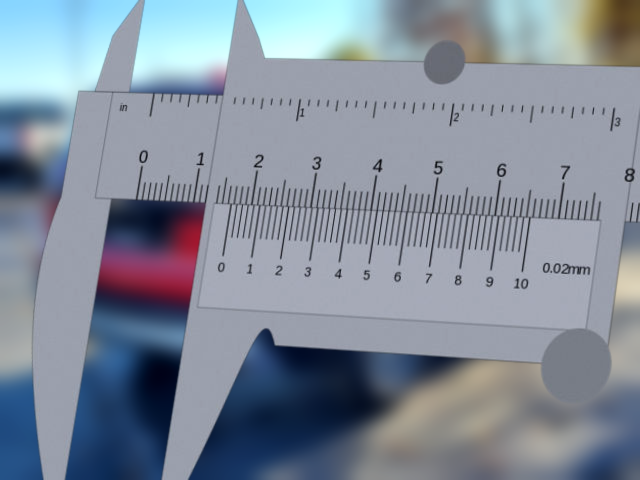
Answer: {"value": 16.5, "unit": "mm"}
